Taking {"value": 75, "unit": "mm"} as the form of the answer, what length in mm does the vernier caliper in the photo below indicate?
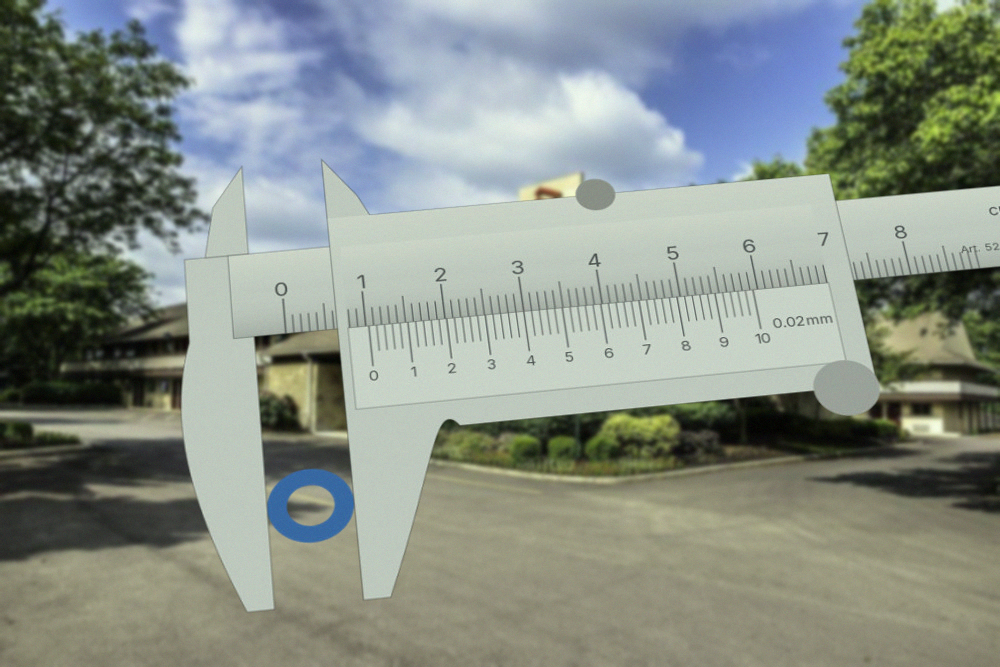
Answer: {"value": 10.4, "unit": "mm"}
